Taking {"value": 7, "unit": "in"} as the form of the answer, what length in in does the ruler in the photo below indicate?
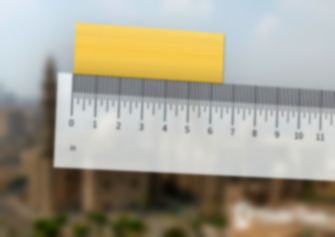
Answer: {"value": 6.5, "unit": "in"}
